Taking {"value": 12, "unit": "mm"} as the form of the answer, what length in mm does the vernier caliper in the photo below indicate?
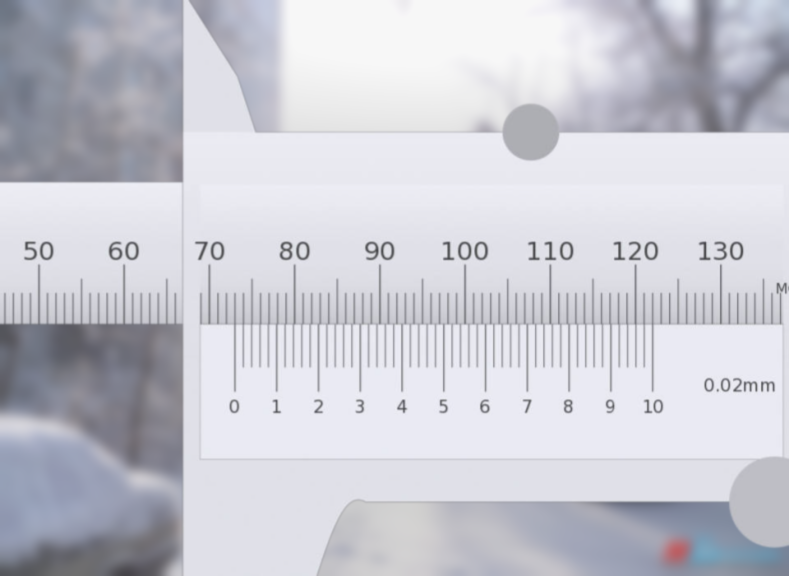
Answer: {"value": 73.0, "unit": "mm"}
